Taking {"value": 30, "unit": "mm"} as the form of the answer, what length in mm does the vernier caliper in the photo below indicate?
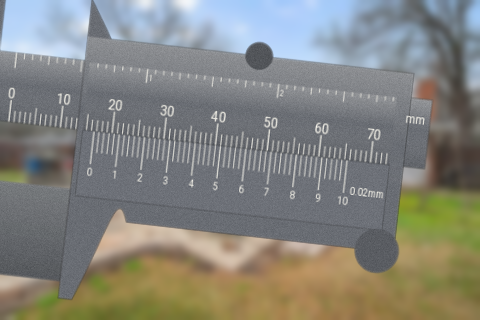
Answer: {"value": 16.5, "unit": "mm"}
